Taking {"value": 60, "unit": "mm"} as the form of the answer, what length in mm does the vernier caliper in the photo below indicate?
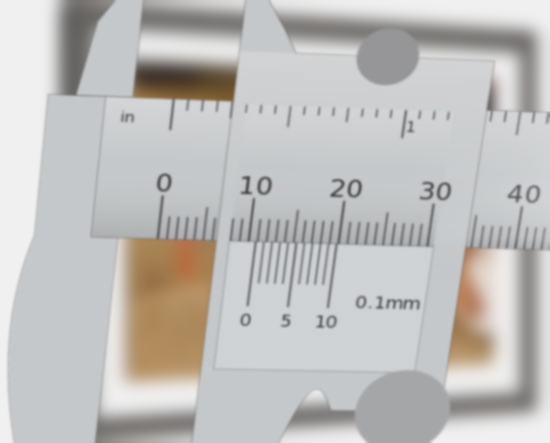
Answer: {"value": 10.8, "unit": "mm"}
